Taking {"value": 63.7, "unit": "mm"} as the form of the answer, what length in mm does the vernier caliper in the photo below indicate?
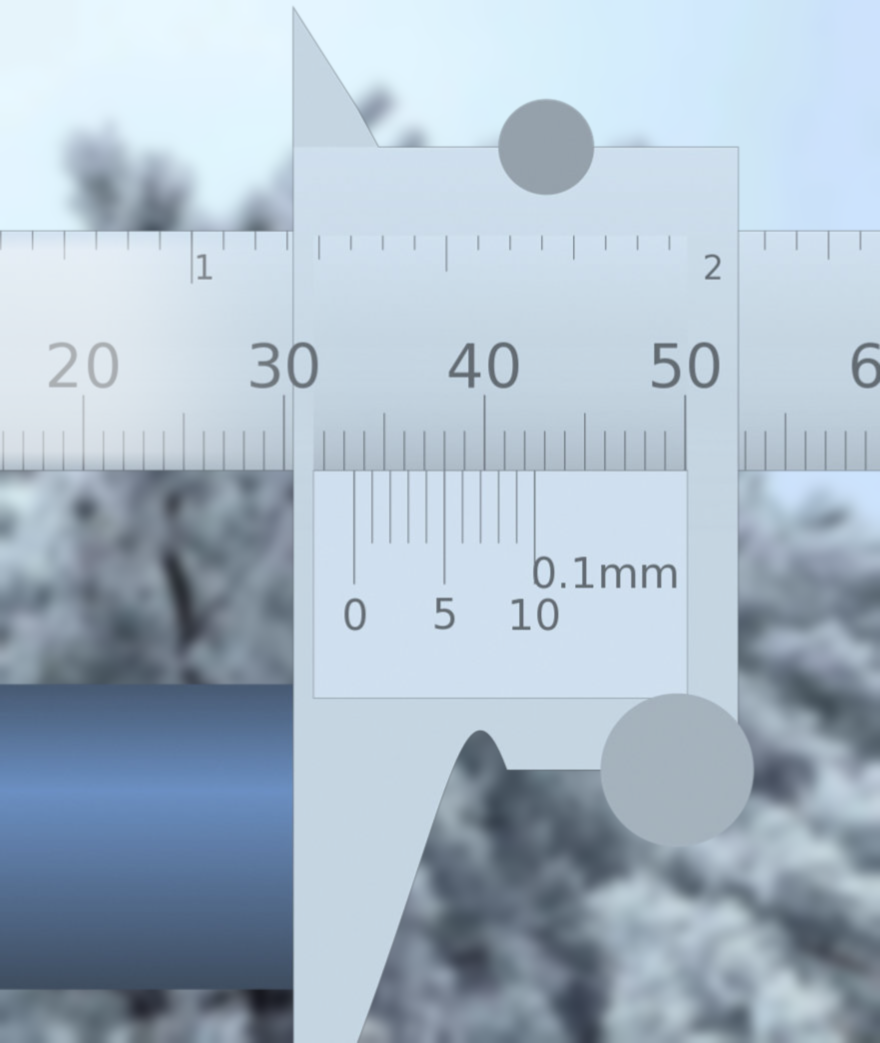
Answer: {"value": 33.5, "unit": "mm"}
